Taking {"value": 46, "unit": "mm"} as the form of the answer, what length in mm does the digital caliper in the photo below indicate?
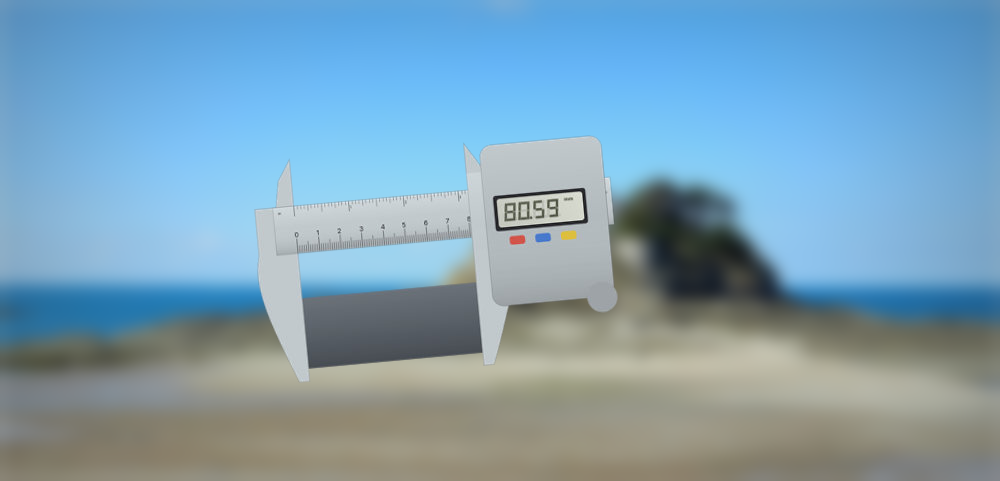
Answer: {"value": 80.59, "unit": "mm"}
